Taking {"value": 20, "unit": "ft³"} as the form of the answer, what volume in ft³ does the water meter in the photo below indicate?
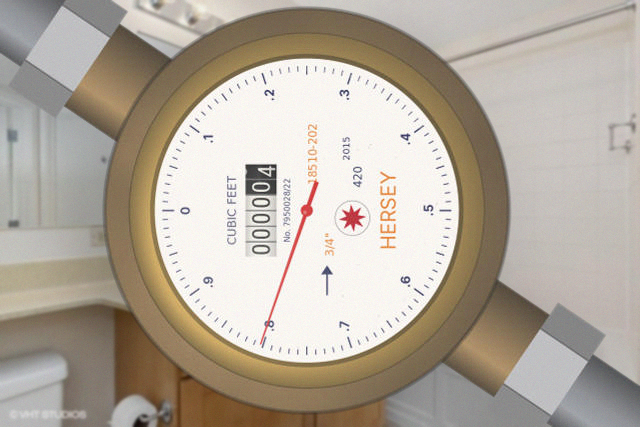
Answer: {"value": 3.80, "unit": "ft³"}
